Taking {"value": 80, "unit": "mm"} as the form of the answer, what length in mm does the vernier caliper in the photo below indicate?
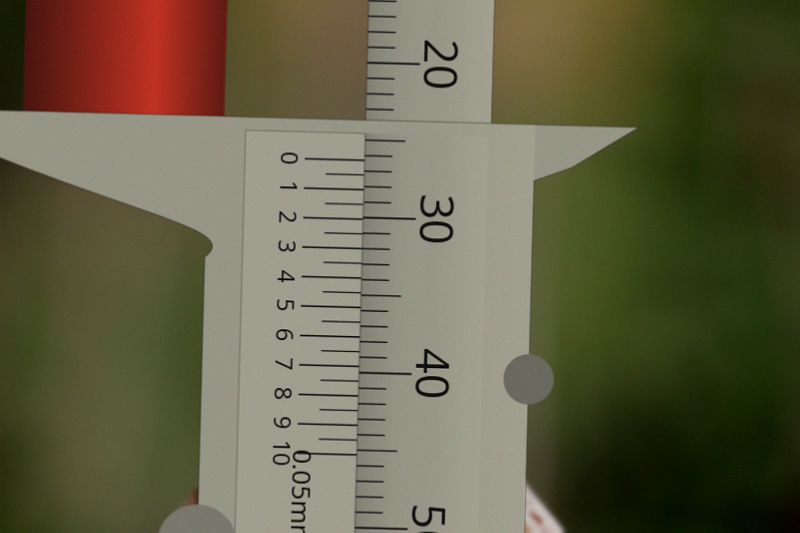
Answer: {"value": 26.3, "unit": "mm"}
